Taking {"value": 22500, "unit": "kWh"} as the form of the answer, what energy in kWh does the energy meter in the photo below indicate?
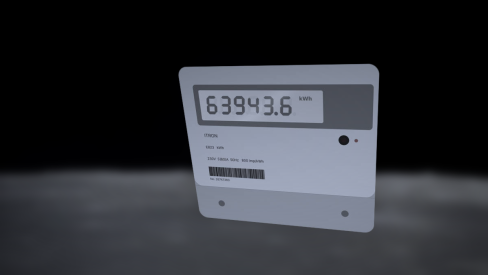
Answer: {"value": 63943.6, "unit": "kWh"}
